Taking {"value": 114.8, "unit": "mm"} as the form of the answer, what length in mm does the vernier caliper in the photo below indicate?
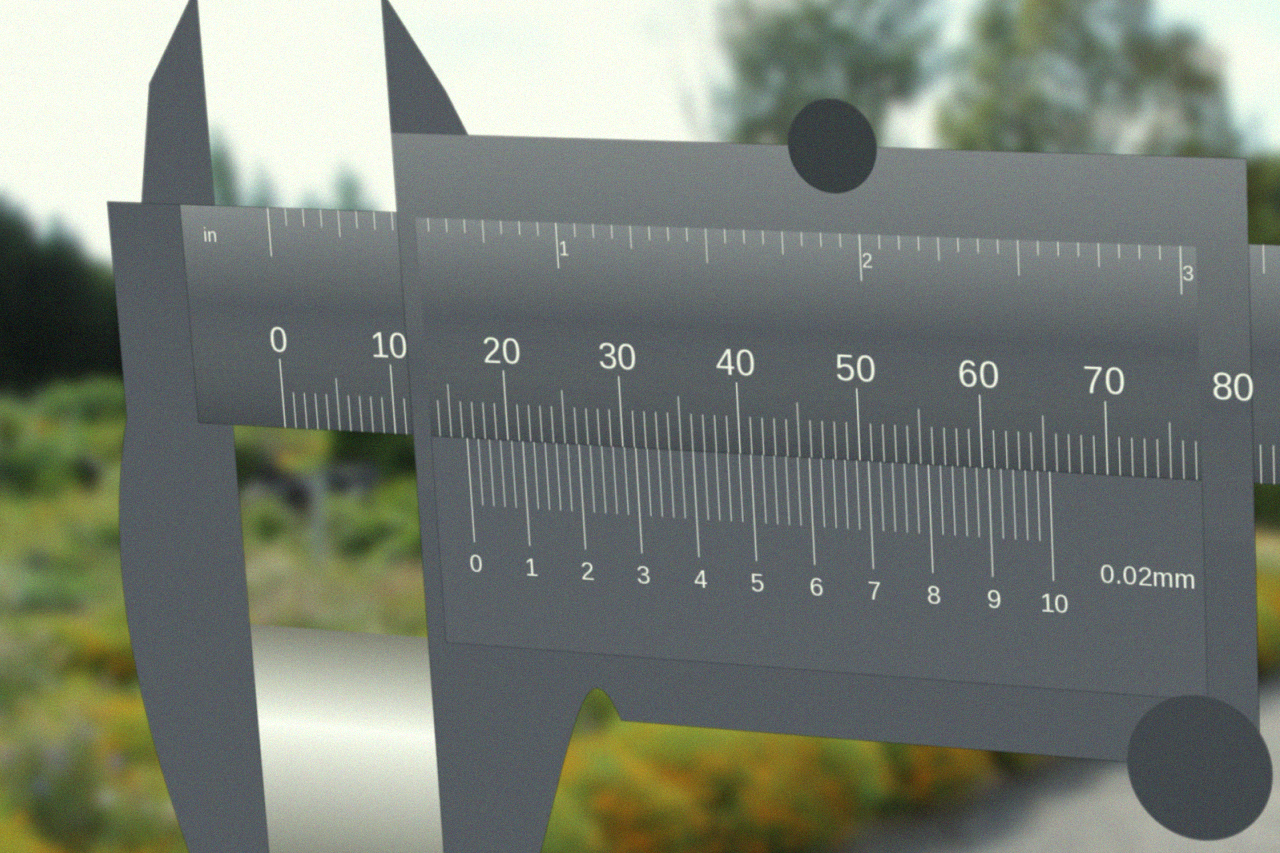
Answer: {"value": 16.4, "unit": "mm"}
